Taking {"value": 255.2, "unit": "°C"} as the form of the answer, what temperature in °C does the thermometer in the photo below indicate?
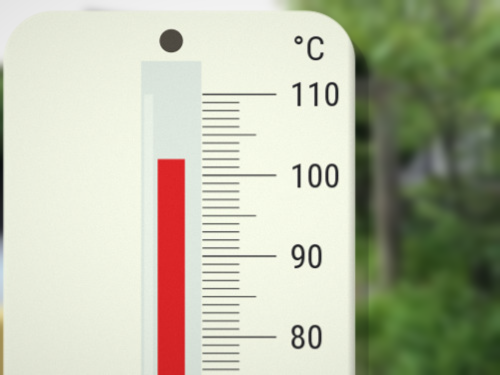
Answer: {"value": 102, "unit": "°C"}
